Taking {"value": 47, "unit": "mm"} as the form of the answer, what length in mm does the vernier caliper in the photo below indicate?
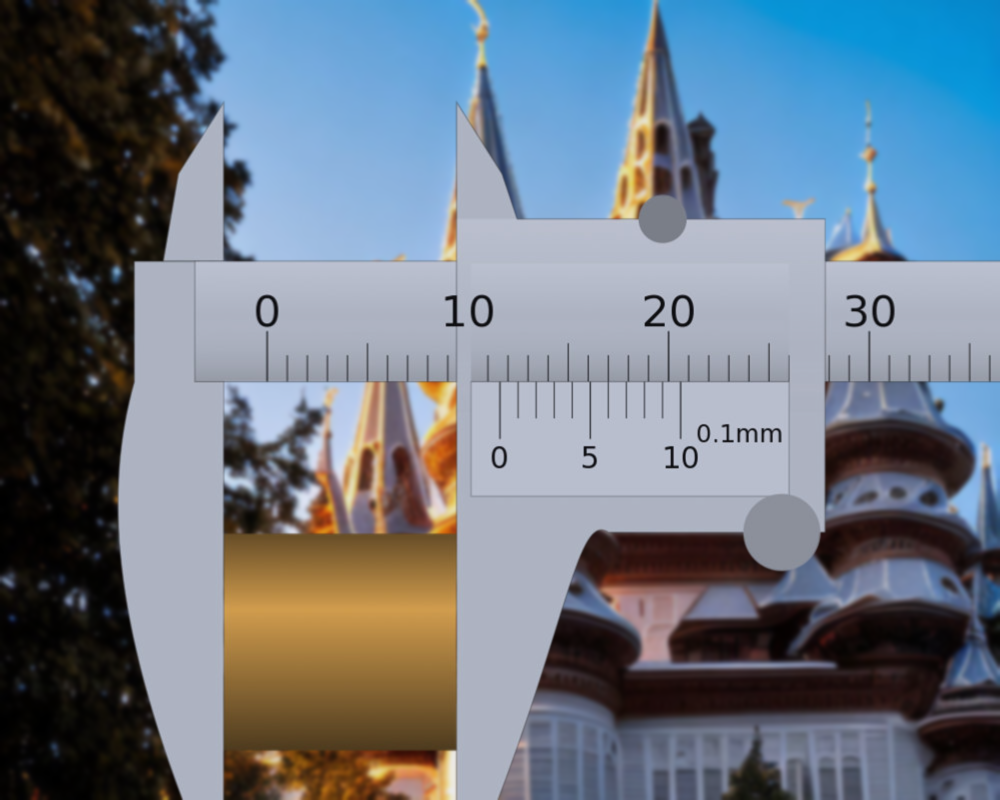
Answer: {"value": 11.6, "unit": "mm"}
